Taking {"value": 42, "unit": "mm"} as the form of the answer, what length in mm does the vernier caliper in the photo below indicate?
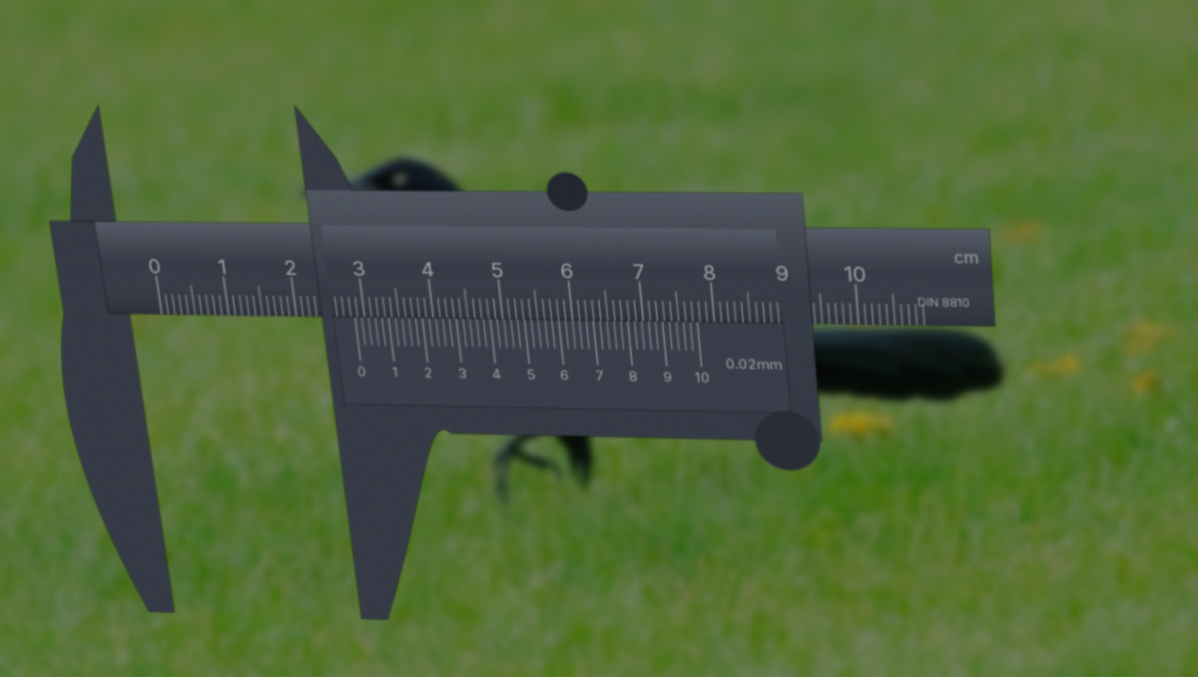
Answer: {"value": 28.6, "unit": "mm"}
